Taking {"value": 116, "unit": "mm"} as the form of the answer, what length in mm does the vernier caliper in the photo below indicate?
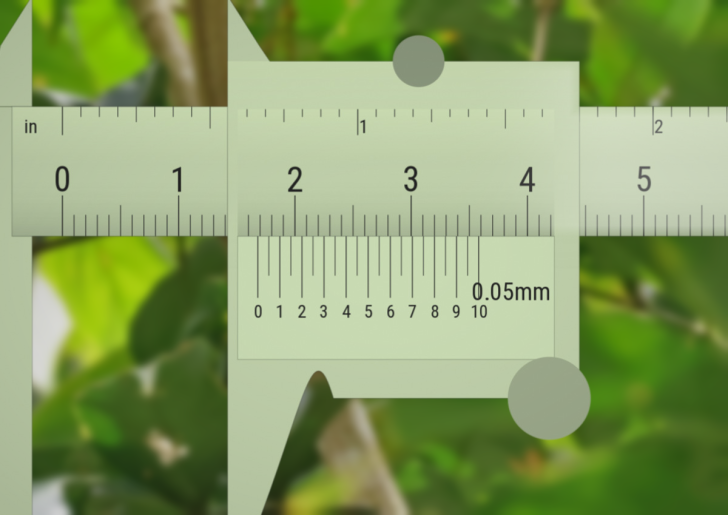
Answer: {"value": 16.8, "unit": "mm"}
